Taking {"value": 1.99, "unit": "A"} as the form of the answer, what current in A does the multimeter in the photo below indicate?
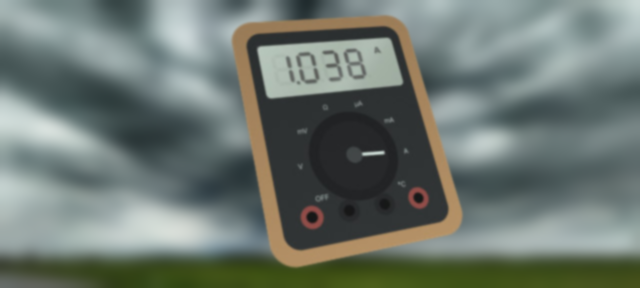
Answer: {"value": 1.038, "unit": "A"}
